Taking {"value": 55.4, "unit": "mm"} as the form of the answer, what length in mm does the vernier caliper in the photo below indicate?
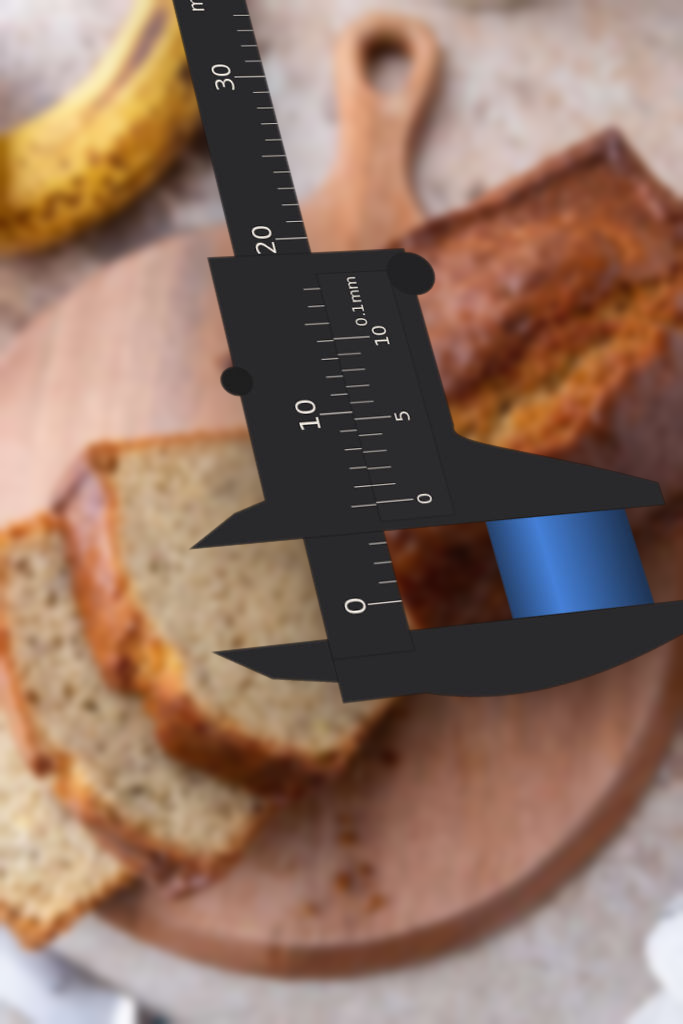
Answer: {"value": 5.1, "unit": "mm"}
